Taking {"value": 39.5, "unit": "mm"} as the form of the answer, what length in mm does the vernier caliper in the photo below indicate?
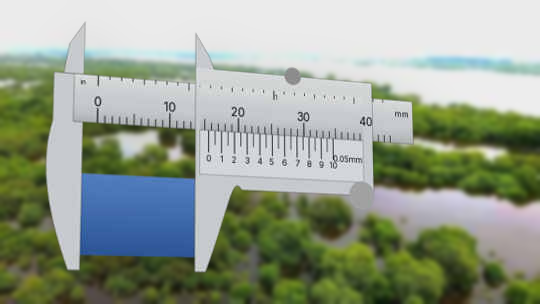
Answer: {"value": 15.6, "unit": "mm"}
